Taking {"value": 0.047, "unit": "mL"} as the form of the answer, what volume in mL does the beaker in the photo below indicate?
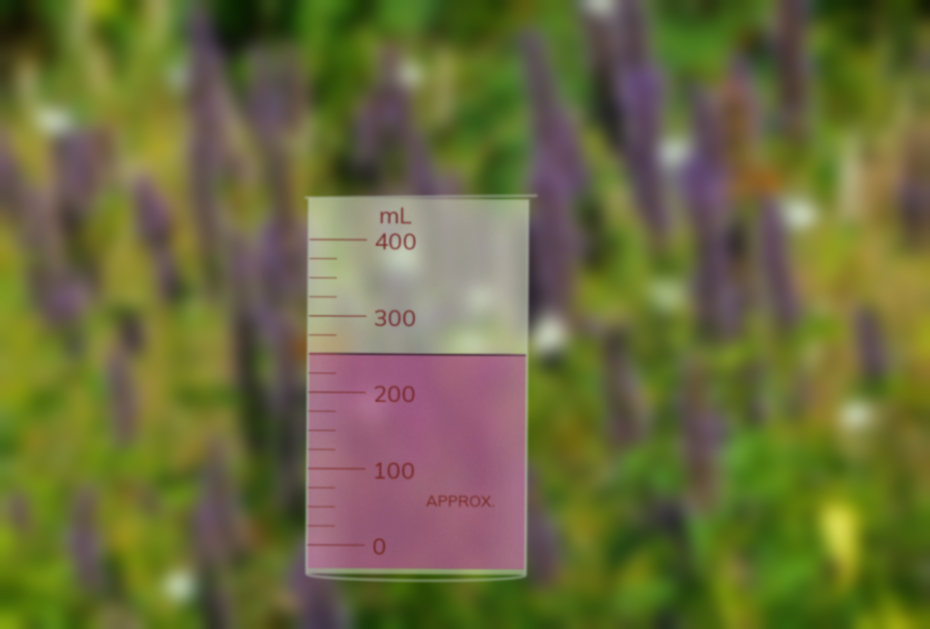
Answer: {"value": 250, "unit": "mL"}
